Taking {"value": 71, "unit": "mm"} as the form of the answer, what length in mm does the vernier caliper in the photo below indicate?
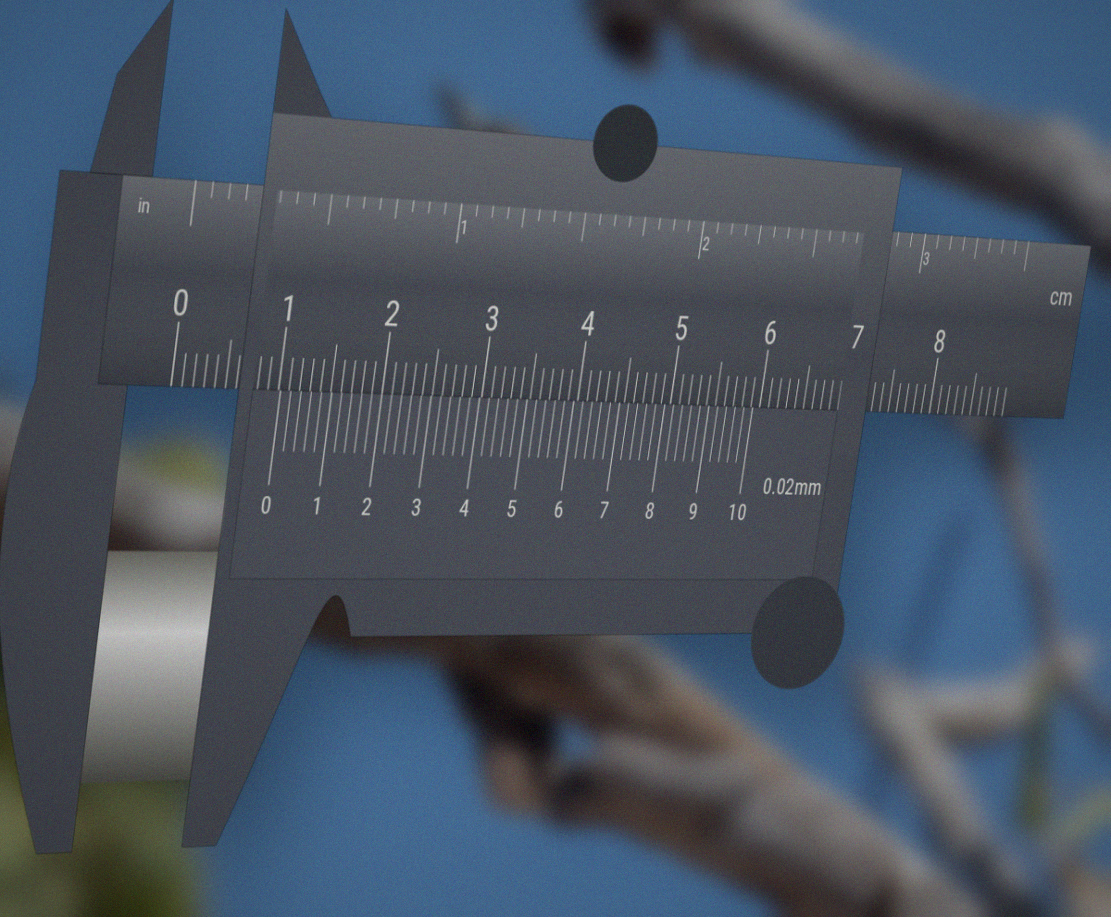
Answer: {"value": 10.2, "unit": "mm"}
